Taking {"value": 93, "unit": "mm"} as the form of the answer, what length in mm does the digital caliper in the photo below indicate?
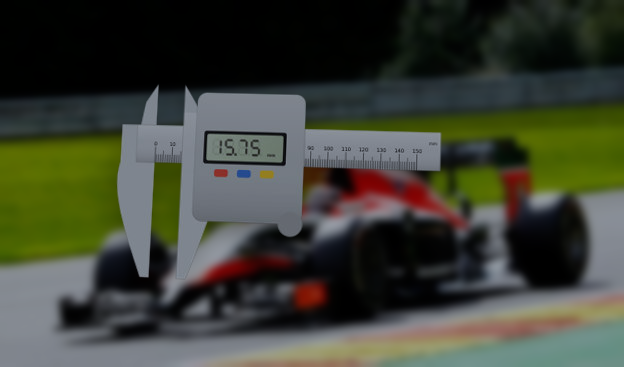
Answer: {"value": 15.75, "unit": "mm"}
